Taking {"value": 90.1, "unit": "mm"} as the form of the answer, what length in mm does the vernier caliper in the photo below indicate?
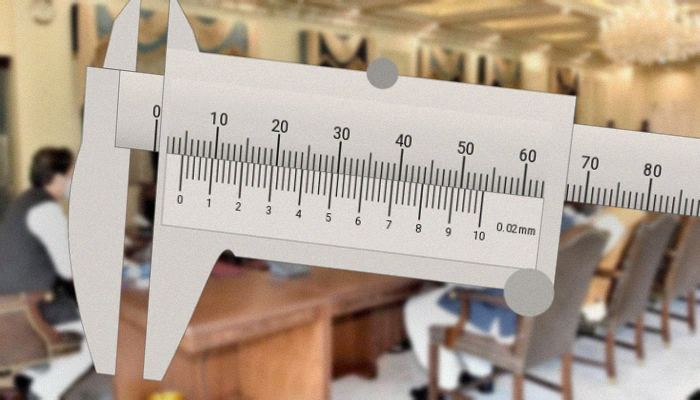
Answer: {"value": 4.6, "unit": "mm"}
